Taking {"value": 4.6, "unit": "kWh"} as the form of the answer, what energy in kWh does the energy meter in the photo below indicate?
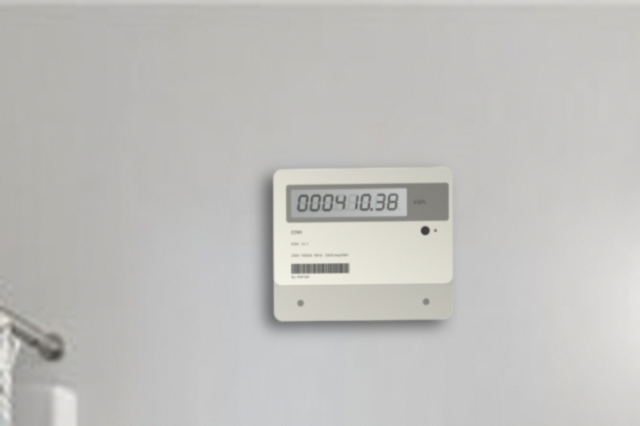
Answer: {"value": 410.38, "unit": "kWh"}
